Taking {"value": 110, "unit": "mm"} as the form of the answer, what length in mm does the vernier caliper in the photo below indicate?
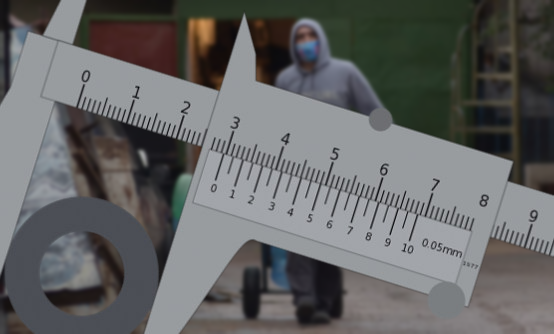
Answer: {"value": 29.5, "unit": "mm"}
